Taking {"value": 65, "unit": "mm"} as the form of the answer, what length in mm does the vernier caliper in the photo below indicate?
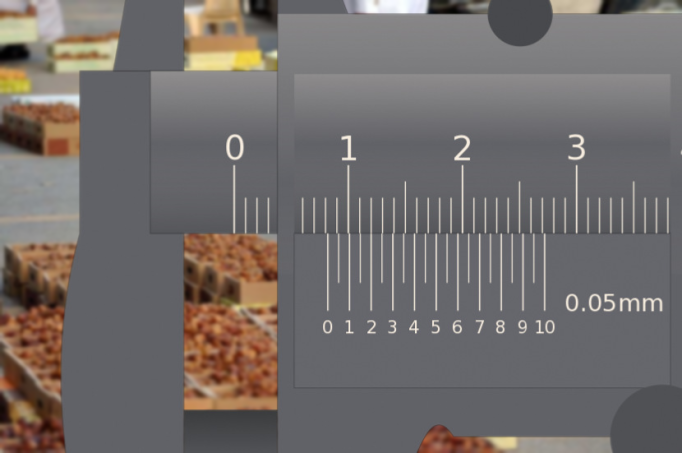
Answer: {"value": 8.2, "unit": "mm"}
